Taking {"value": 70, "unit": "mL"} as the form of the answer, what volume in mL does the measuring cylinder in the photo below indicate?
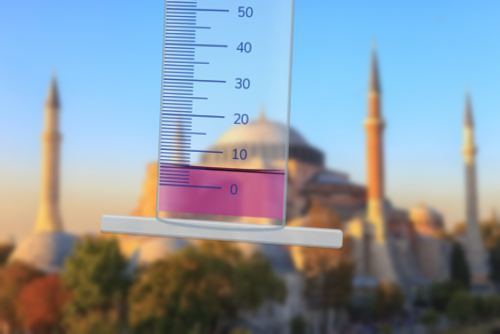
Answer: {"value": 5, "unit": "mL"}
